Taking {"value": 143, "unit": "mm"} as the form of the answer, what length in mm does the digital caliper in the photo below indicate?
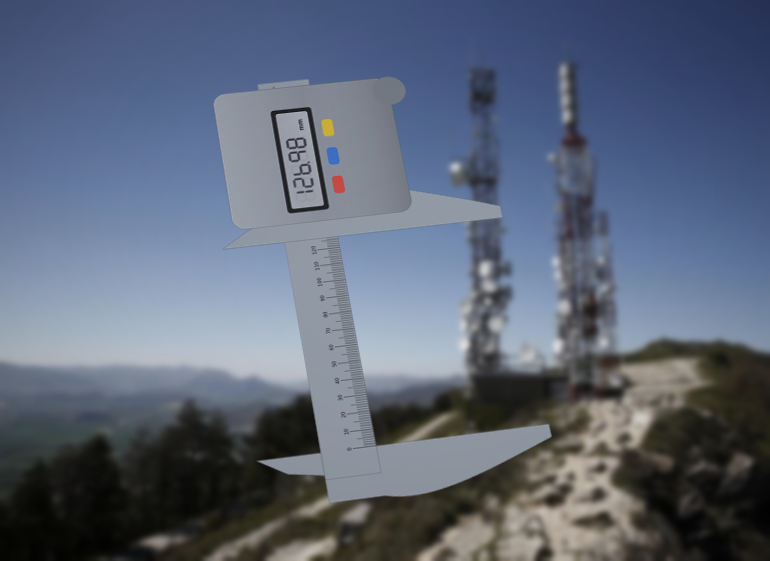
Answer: {"value": 126.98, "unit": "mm"}
